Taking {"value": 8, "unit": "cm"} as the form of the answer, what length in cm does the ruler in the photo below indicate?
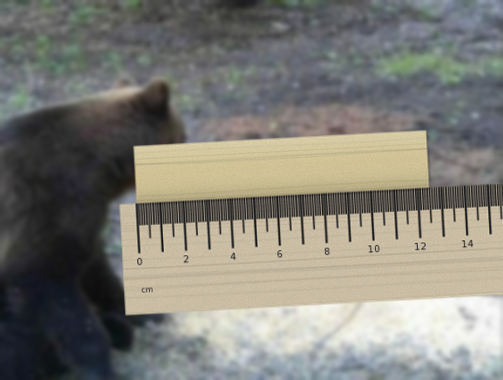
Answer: {"value": 12.5, "unit": "cm"}
